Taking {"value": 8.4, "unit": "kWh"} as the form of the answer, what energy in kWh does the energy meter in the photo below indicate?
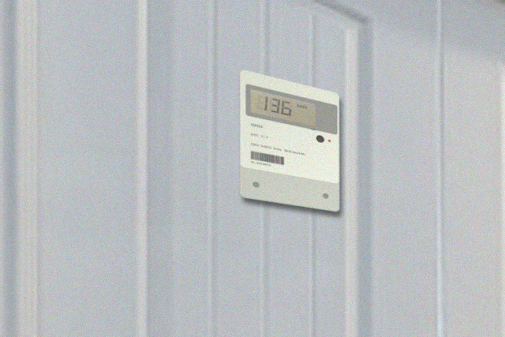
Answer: {"value": 136, "unit": "kWh"}
